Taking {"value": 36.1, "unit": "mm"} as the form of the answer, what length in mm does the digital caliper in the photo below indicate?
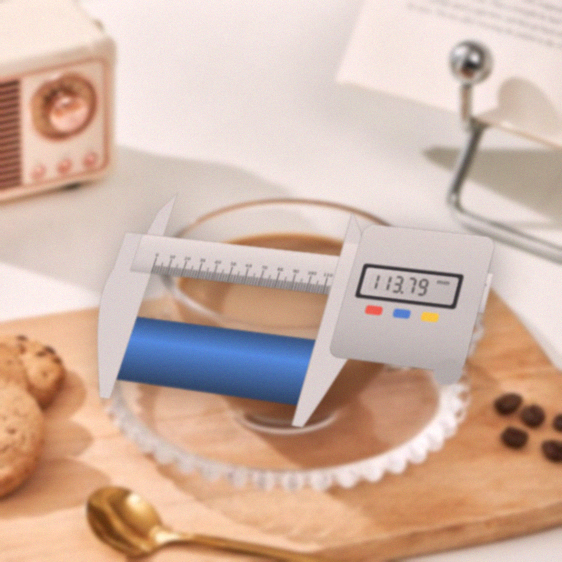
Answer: {"value": 113.79, "unit": "mm"}
